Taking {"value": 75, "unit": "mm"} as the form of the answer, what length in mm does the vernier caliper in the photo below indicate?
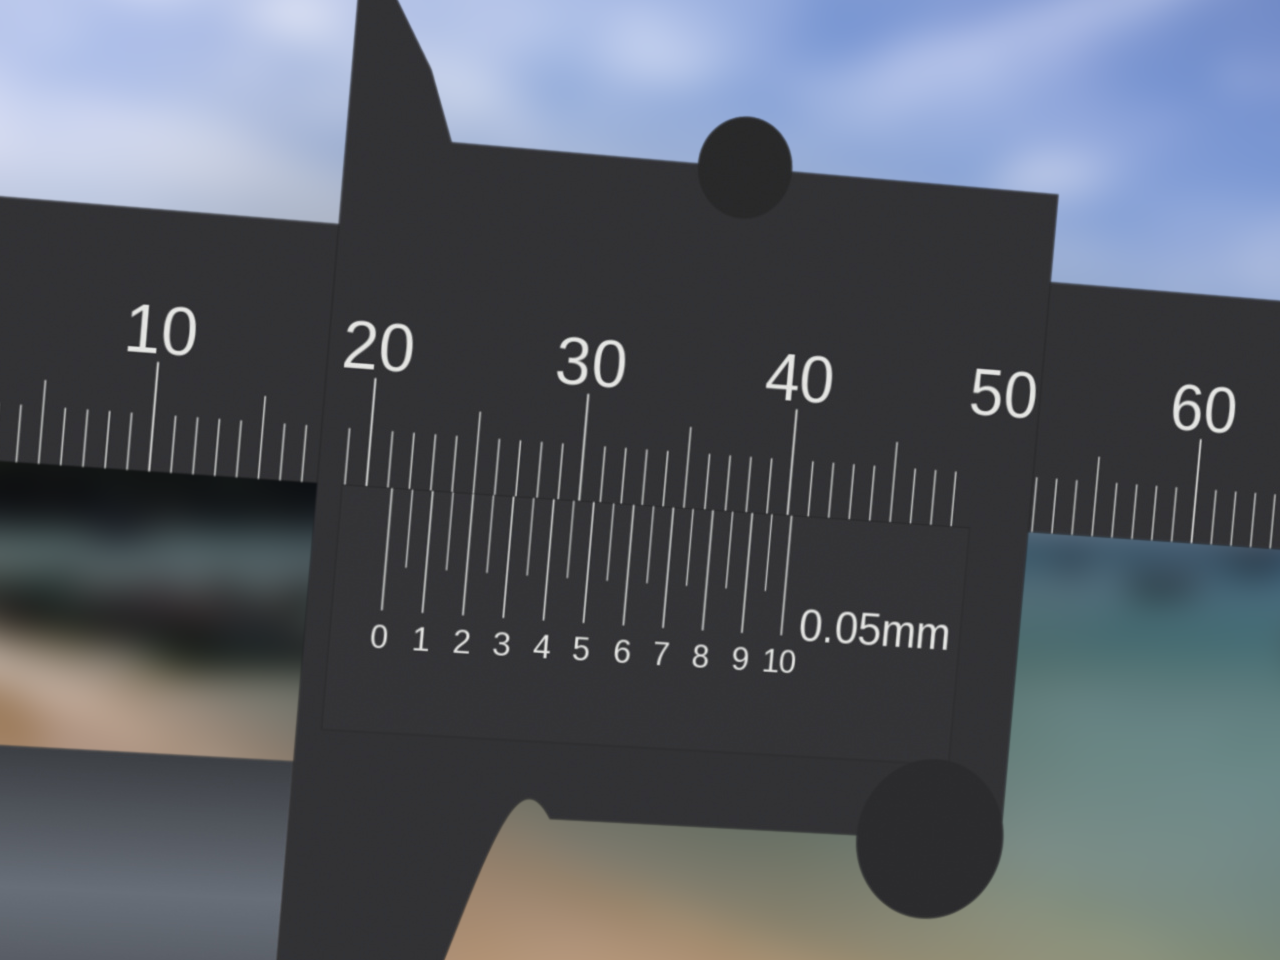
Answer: {"value": 21.2, "unit": "mm"}
